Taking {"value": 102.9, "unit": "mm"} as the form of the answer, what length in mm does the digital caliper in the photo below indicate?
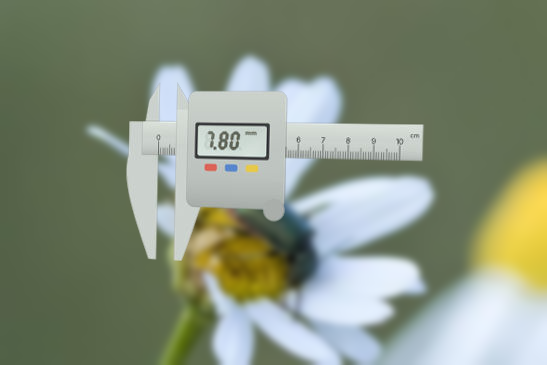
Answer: {"value": 7.80, "unit": "mm"}
